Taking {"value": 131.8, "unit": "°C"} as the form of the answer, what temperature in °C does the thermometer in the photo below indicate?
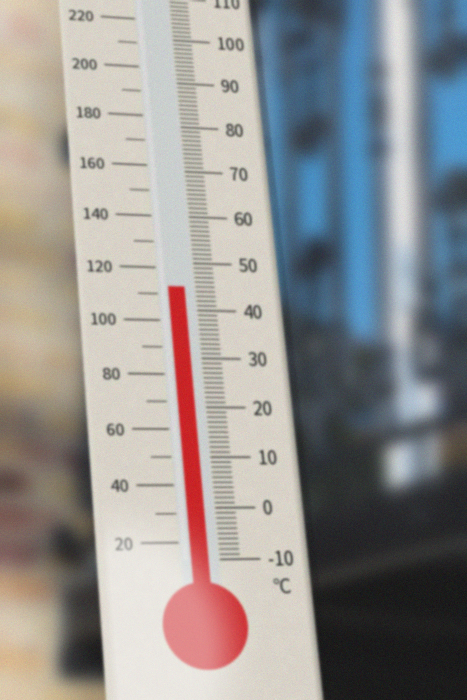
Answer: {"value": 45, "unit": "°C"}
